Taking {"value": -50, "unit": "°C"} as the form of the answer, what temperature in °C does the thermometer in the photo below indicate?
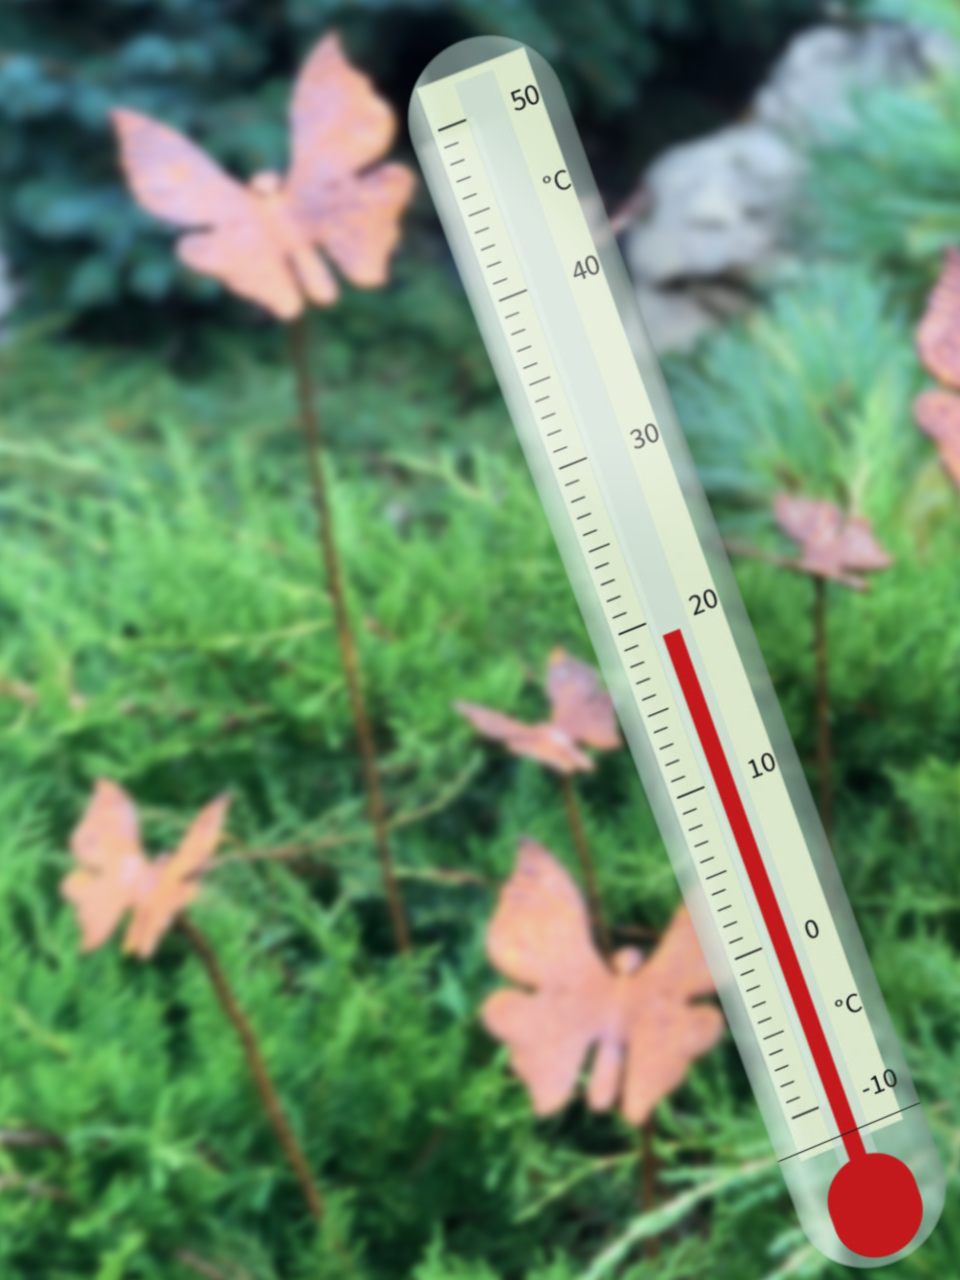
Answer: {"value": 19, "unit": "°C"}
